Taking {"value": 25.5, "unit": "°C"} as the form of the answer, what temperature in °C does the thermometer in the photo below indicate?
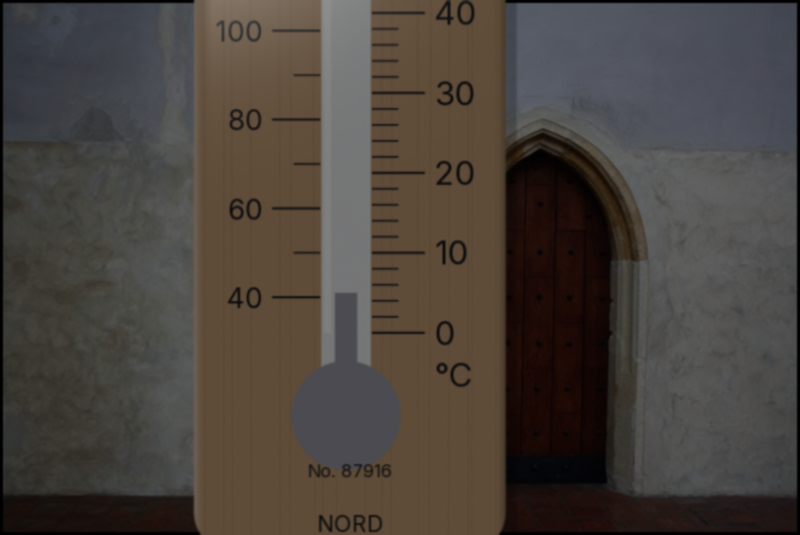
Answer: {"value": 5, "unit": "°C"}
